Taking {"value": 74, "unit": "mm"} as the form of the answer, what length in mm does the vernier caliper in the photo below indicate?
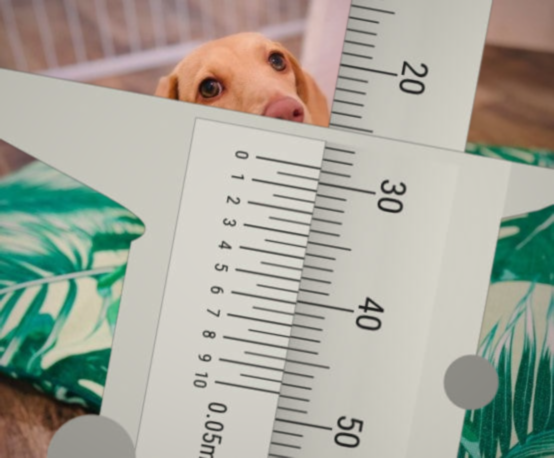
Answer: {"value": 28.8, "unit": "mm"}
